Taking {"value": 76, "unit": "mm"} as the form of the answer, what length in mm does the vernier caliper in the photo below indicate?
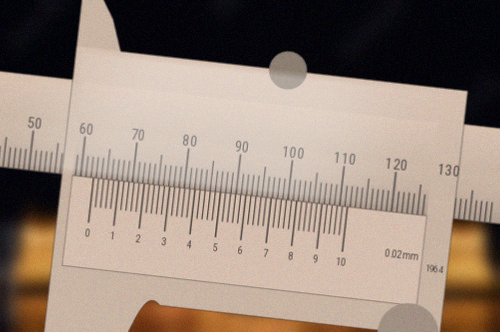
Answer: {"value": 62.5, "unit": "mm"}
